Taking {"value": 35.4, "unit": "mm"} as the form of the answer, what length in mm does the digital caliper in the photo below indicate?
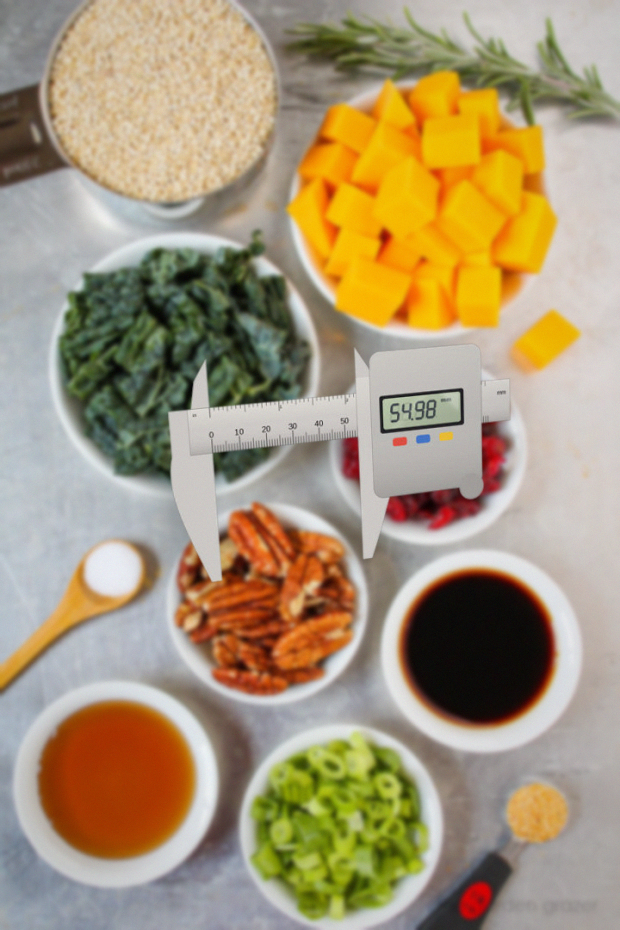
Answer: {"value": 54.98, "unit": "mm"}
